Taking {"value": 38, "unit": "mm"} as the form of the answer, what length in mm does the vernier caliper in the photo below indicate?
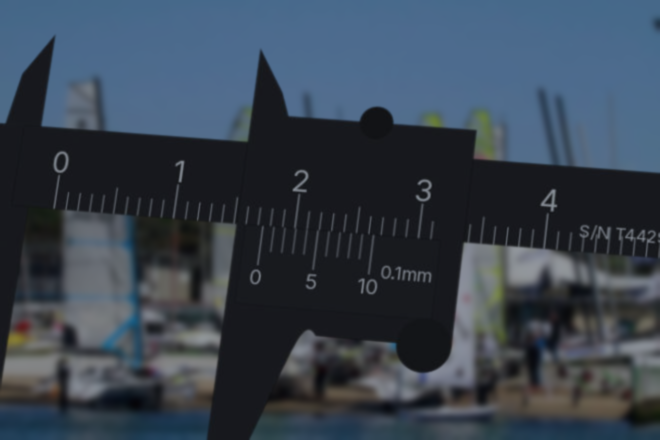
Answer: {"value": 17.4, "unit": "mm"}
